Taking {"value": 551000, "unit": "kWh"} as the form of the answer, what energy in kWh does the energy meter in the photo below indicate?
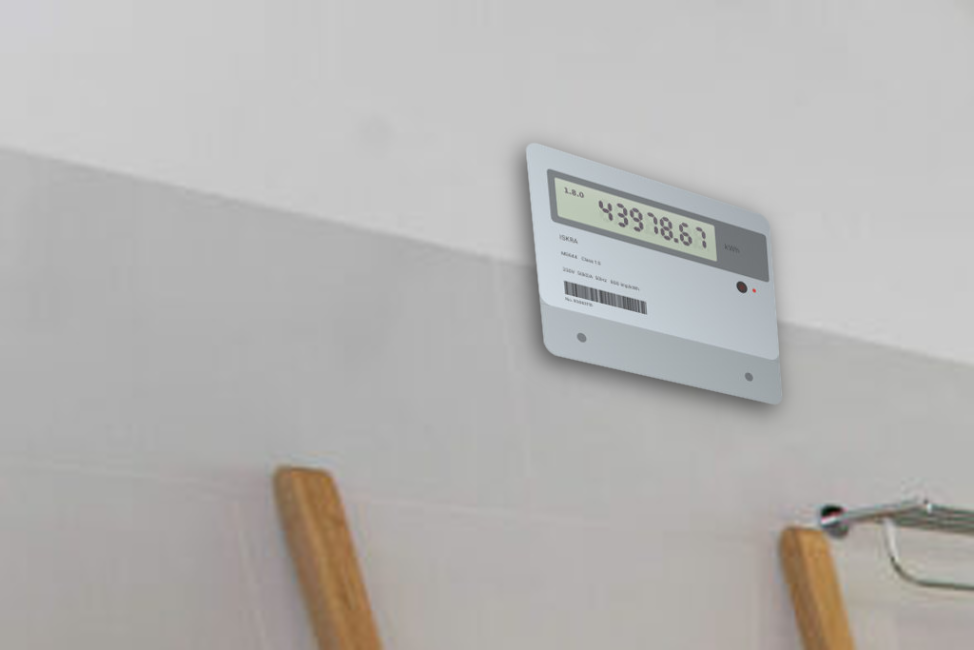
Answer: {"value": 43978.67, "unit": "kWh"}
